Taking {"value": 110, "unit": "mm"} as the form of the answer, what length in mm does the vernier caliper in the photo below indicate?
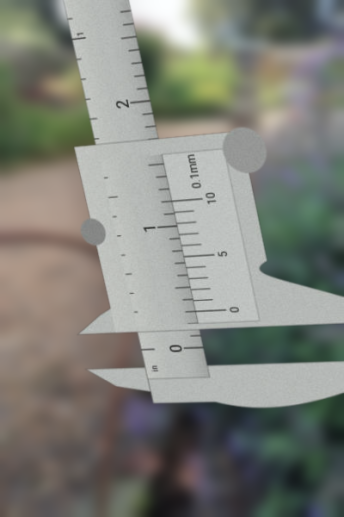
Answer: {"value": 3.0, "unit": "mm"}
